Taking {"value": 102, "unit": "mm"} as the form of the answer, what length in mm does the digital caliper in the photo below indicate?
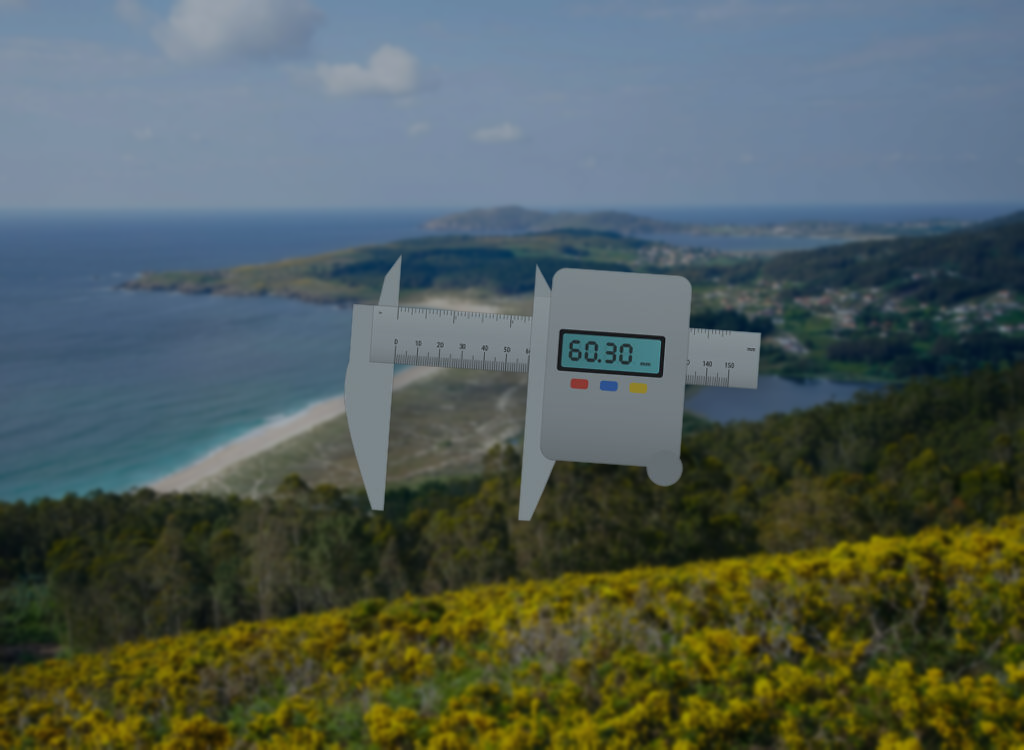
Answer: {"value": 60.30, "unit": "mm"}
